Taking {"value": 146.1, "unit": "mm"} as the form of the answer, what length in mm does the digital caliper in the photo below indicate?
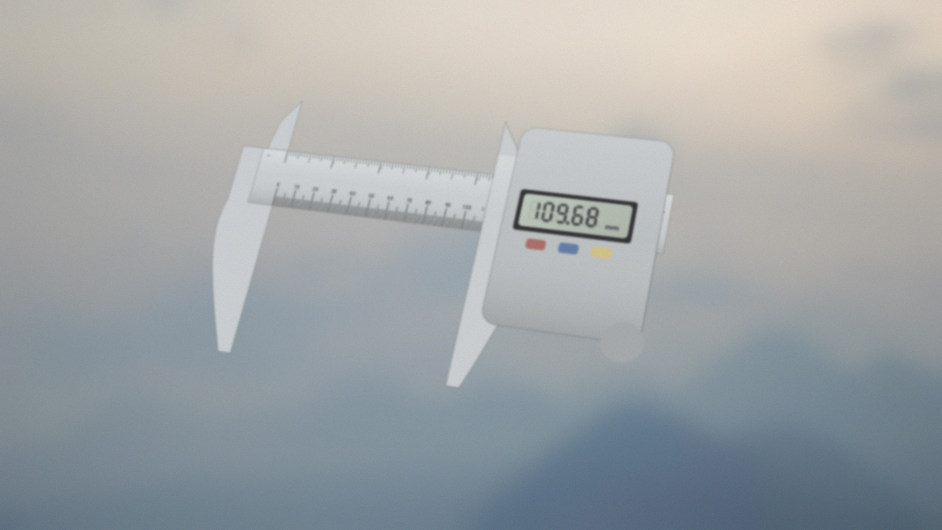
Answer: {"value": 109.68, "unit": "mm"}
